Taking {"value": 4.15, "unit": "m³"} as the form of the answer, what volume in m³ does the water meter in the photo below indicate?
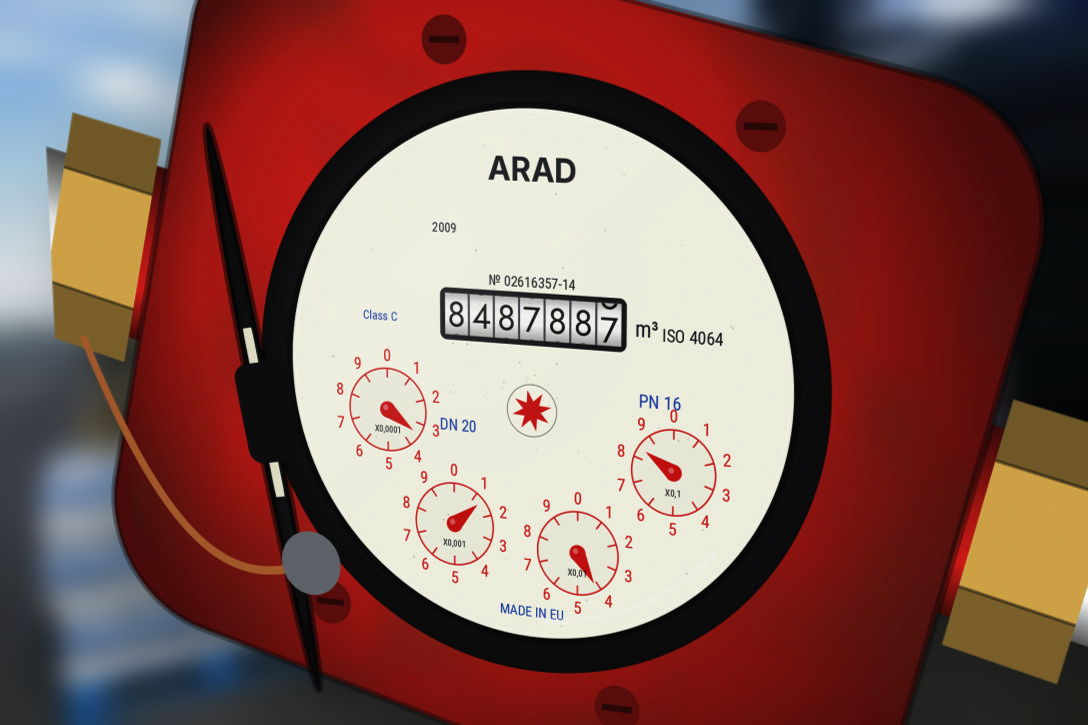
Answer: {"value": 8487886.8413, "unit": "m³"}
